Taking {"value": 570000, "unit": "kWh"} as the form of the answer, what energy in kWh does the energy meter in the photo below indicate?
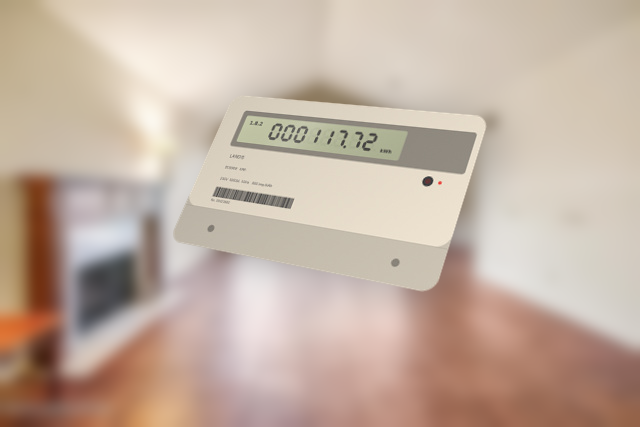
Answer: {"value": 117.72, "unit": "kWh"}
